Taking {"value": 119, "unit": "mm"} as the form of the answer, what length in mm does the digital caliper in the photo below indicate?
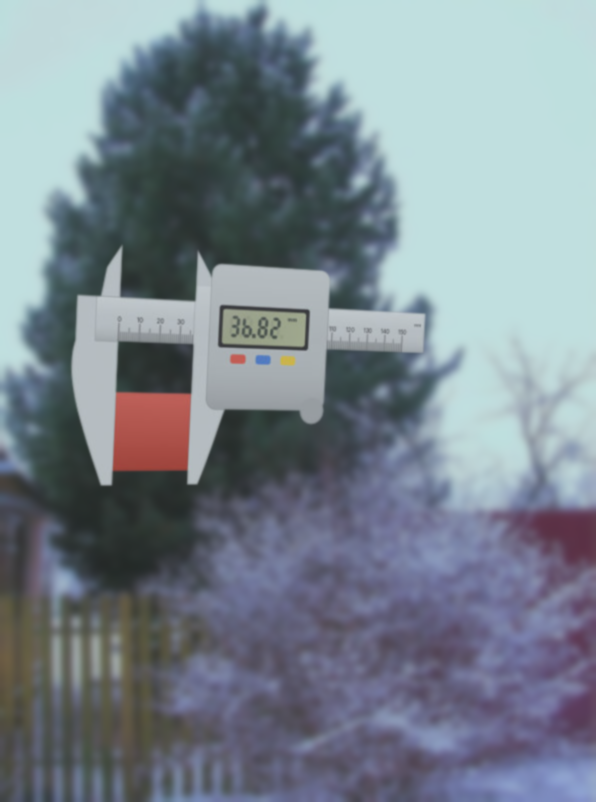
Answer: {"value": 36.82, "unit": "mm"}
